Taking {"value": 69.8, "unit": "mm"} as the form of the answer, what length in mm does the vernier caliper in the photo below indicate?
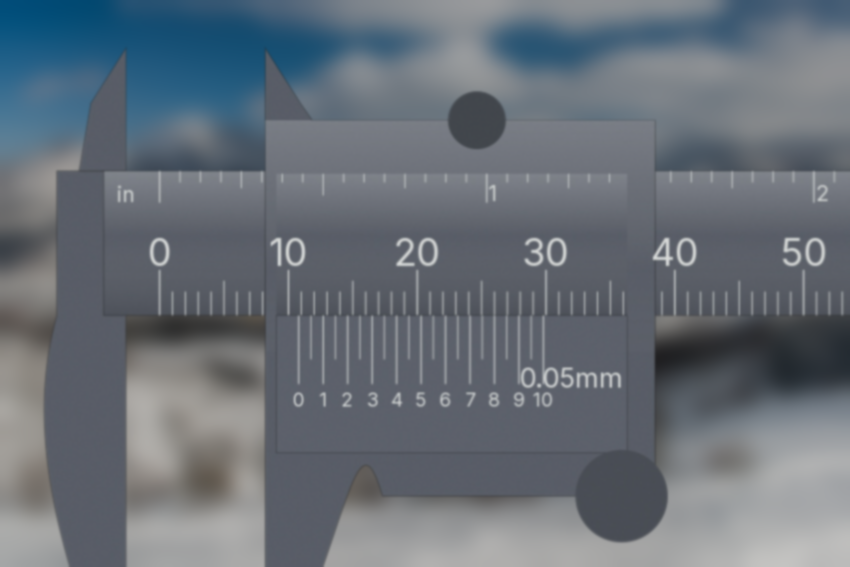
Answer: {"value": 10.8, "unit": "mm"}
